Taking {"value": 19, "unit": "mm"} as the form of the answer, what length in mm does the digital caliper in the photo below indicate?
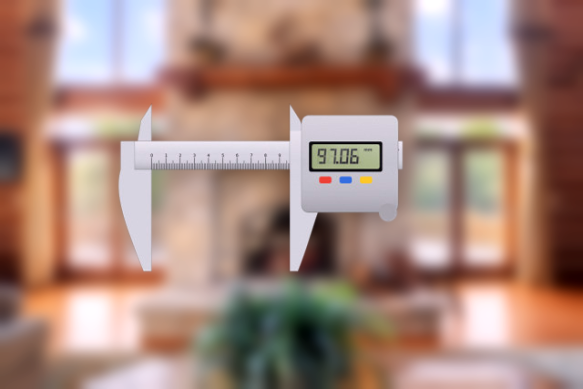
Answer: {"value": 97.06, "unit": "mm"}
